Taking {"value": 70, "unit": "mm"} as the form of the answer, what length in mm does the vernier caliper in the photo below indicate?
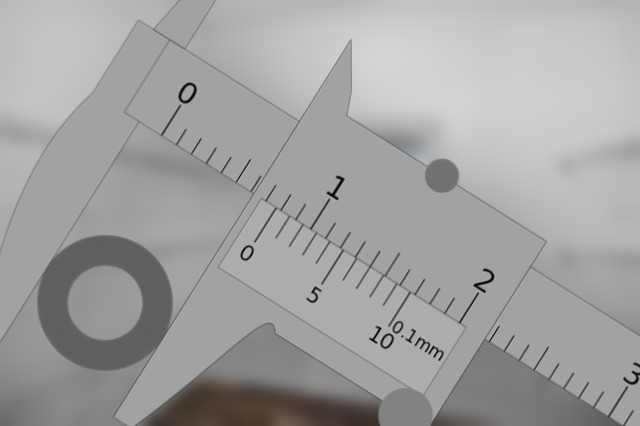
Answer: {"value": 7.7, "unit": "mm"}
